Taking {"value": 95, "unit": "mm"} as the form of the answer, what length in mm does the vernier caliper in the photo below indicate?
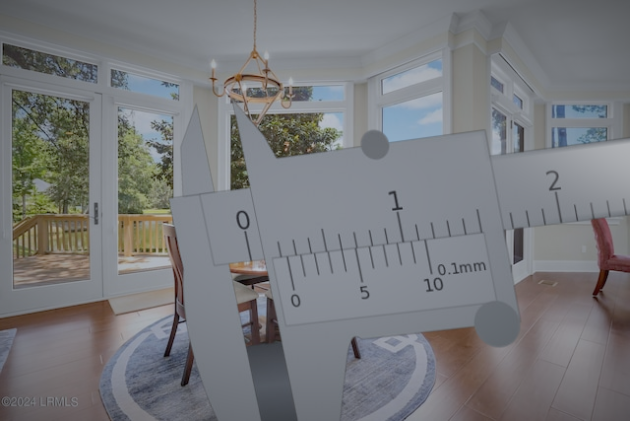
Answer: {"value": 2.4, "unit": "mm"}
